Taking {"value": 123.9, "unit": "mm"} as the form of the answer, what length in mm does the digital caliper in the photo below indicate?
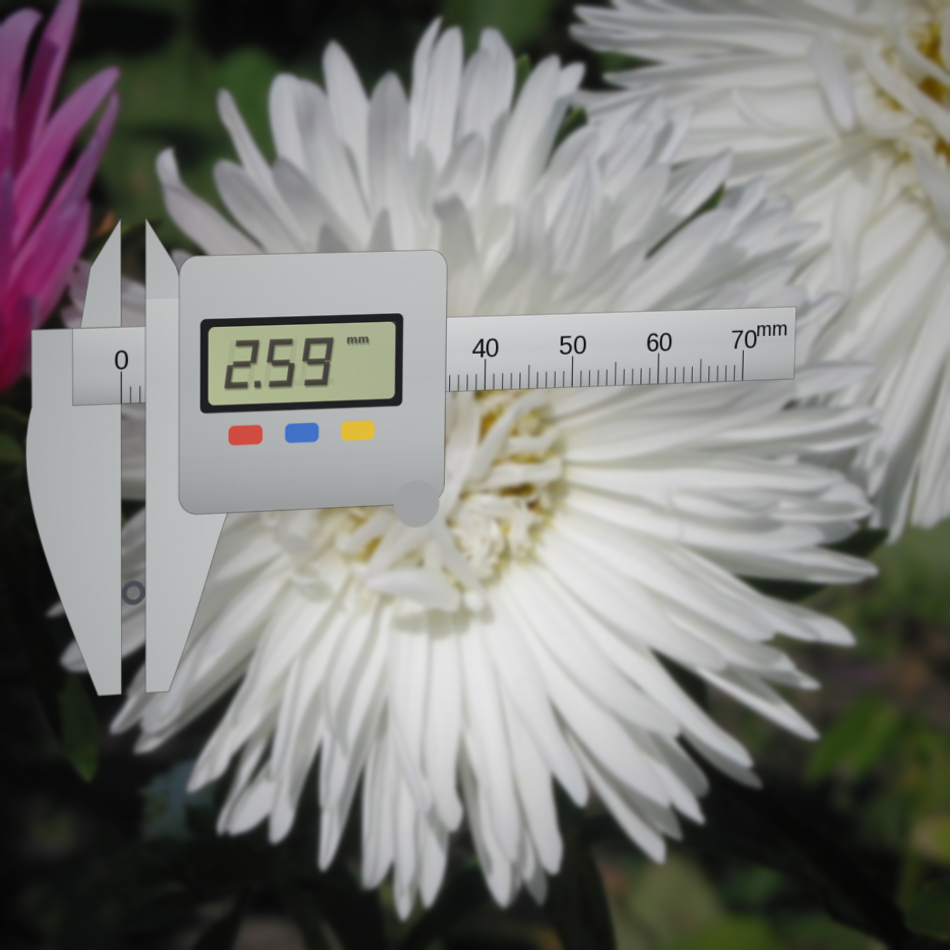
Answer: {"value": 2.59, "unit": "mm"}
